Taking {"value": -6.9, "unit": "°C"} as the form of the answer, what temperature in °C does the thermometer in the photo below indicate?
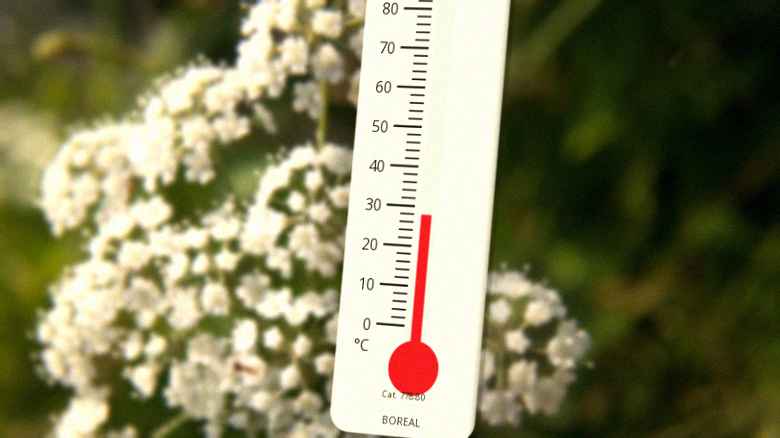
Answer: {"value": 28, "unit": "°C"}
